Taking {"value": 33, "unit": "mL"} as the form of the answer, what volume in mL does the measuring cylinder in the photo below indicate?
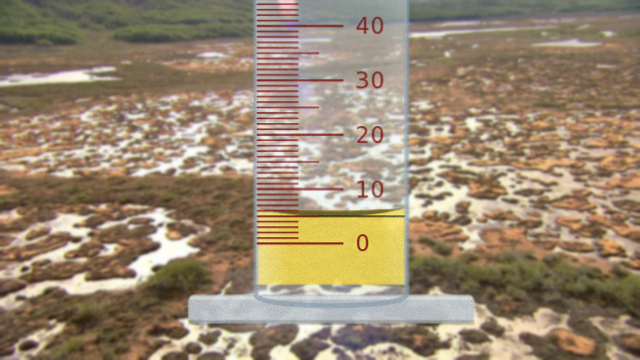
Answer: {"value": 5, "unit": "mL"}
